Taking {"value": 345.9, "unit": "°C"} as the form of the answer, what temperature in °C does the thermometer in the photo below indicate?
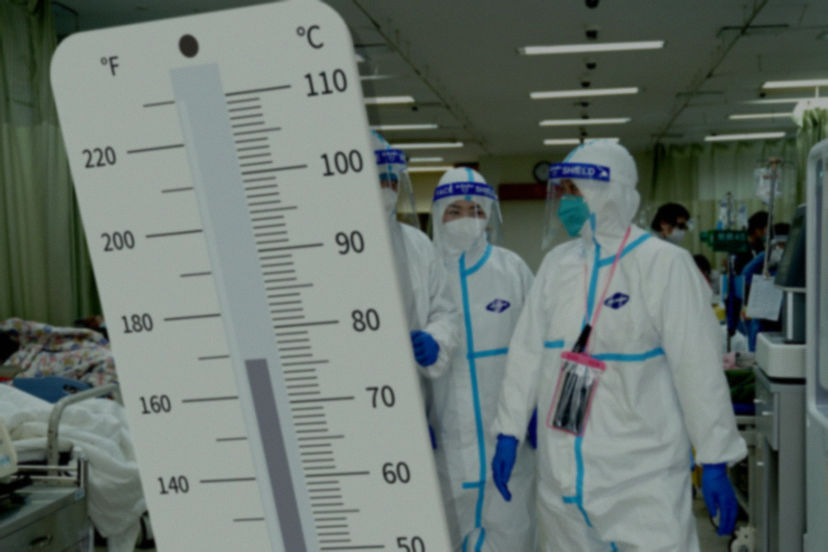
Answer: {"value": 76, "unit": "°C"}
